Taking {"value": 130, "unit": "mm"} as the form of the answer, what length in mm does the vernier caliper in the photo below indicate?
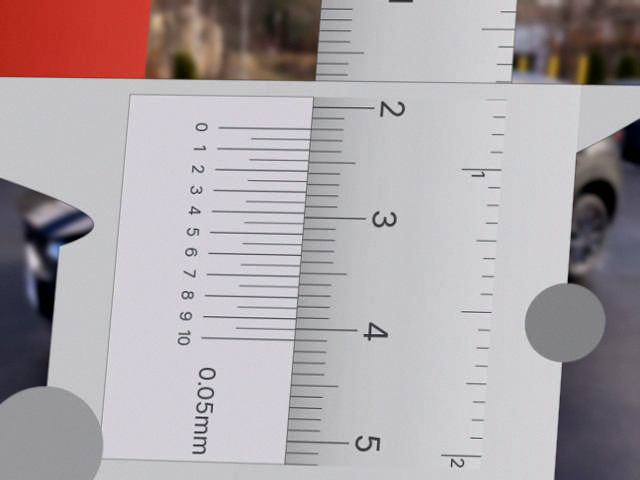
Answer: {"value": 22.0, "unit": "mm"}
